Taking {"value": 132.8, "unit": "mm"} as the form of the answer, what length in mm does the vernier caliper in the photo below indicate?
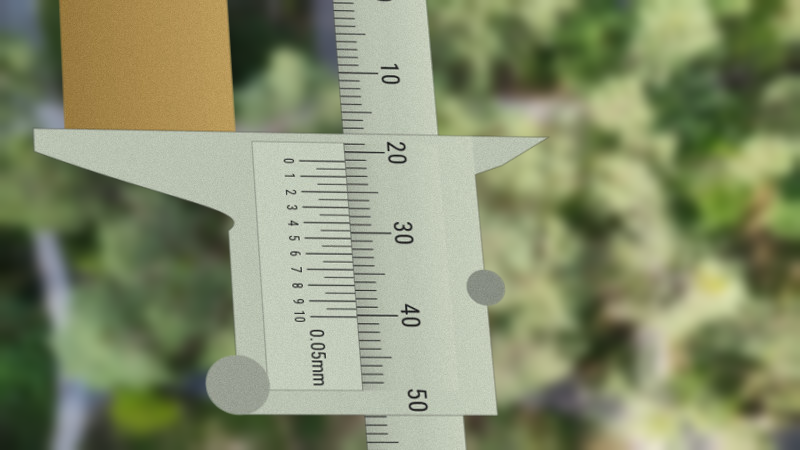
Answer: {"value": 21.2, "unit": "mm"}
